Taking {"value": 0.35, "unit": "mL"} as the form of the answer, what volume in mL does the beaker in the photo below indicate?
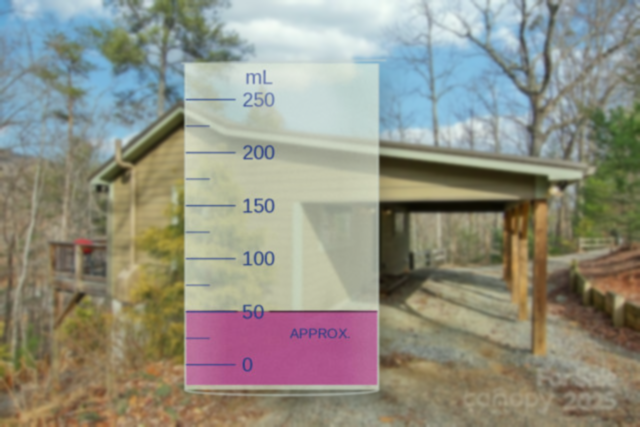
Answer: {"value": 50, "unit": "mL"}
